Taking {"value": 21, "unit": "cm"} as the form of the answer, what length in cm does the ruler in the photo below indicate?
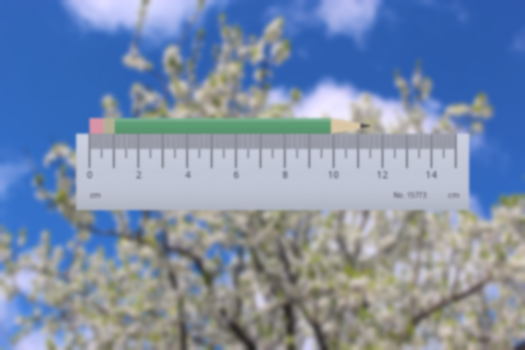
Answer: {"value": 11.5, "unit": "cm"}
